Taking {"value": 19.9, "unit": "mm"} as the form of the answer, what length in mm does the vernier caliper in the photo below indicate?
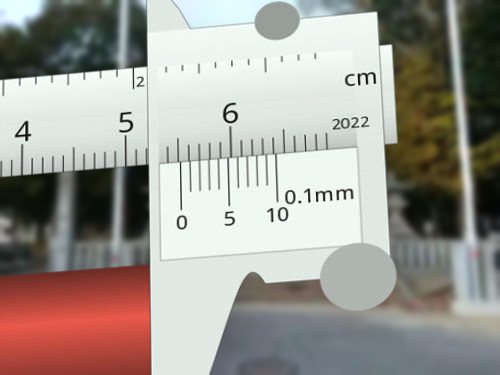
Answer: {"value": 55.2, "unit": "mm"}
